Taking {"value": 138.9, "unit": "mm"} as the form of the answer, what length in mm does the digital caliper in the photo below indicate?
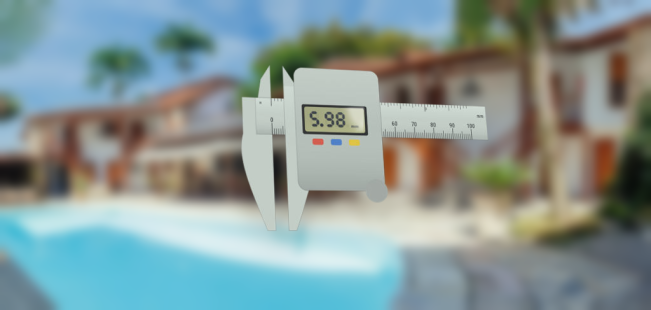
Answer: {"value": 5.98, "unit": "mm"}
